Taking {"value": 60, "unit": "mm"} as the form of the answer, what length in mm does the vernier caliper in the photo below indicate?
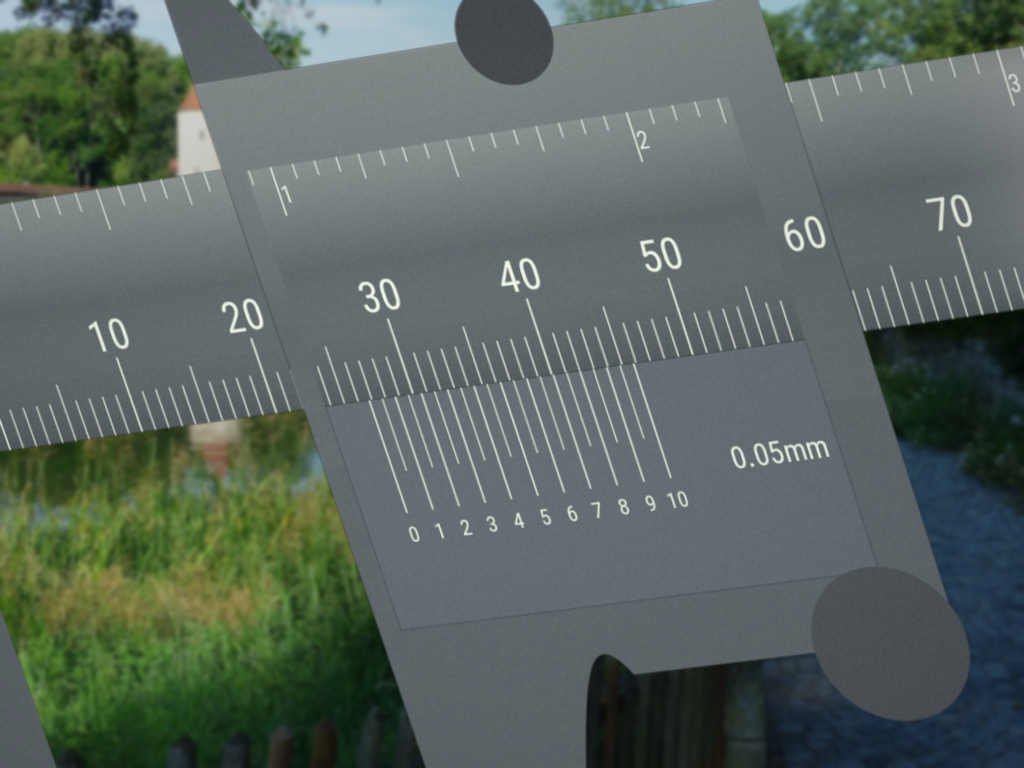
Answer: {"value": 26.8, "unit": "mm"}
